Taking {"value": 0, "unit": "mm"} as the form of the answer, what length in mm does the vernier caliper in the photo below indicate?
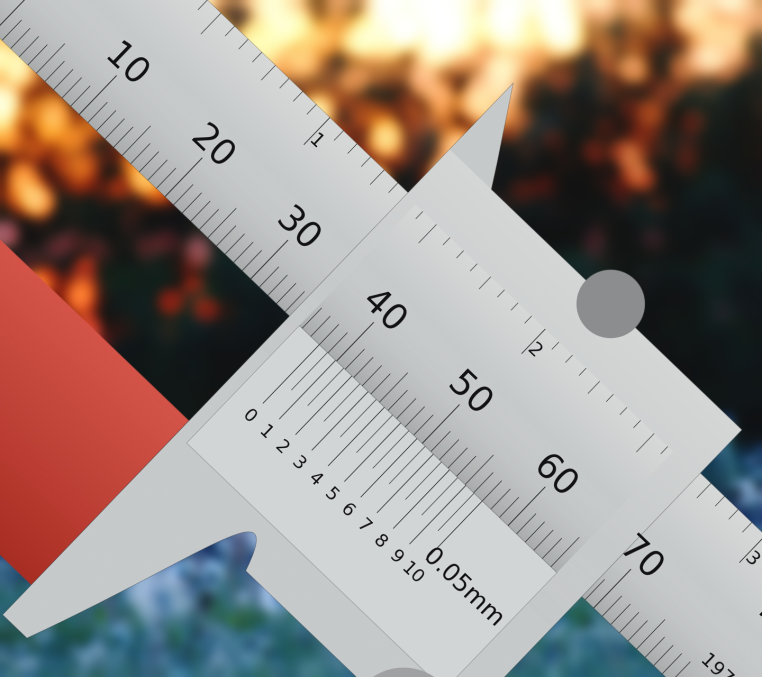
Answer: {"value": 38.0, "unit": "mm"}
